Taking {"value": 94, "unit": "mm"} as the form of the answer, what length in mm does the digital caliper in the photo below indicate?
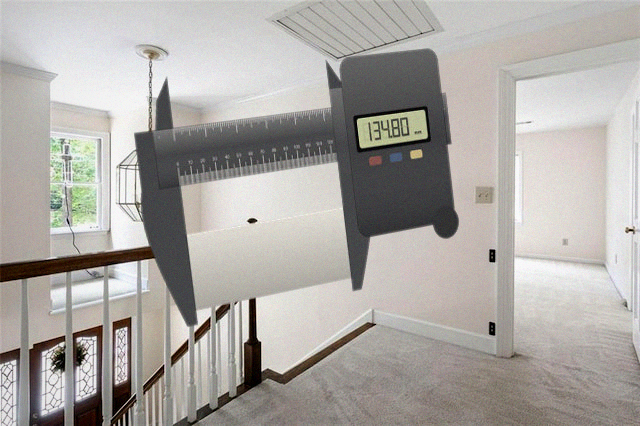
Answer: {"value": 134.80, "unit": "mm"}
